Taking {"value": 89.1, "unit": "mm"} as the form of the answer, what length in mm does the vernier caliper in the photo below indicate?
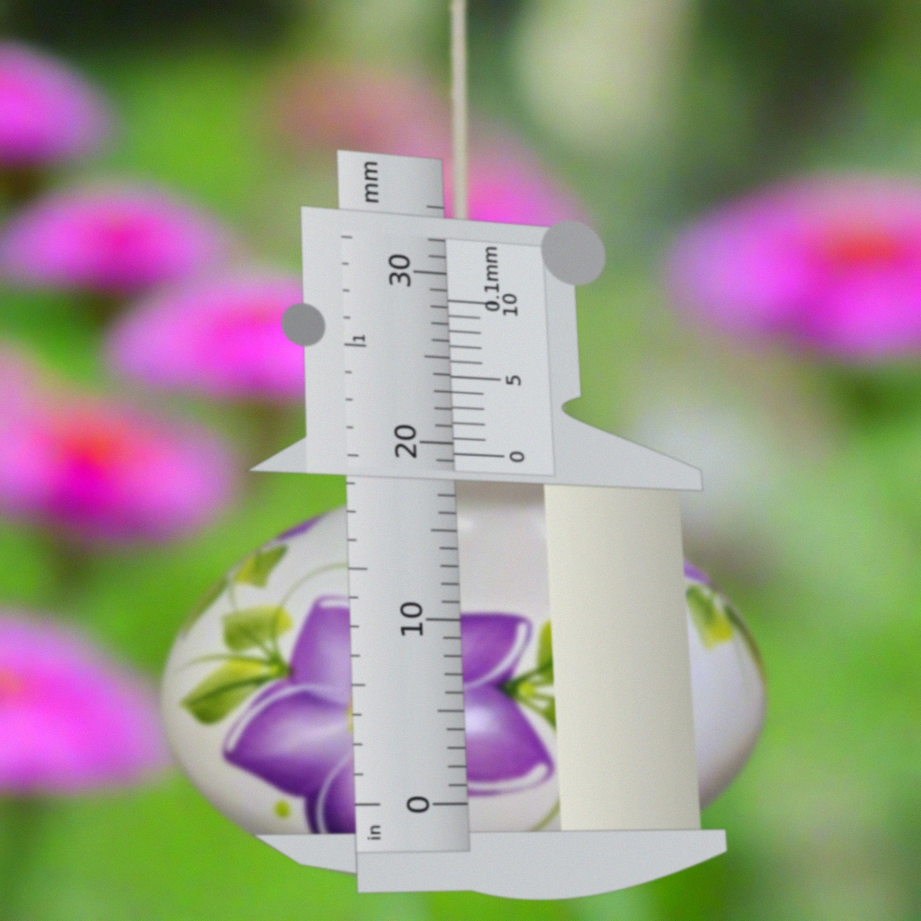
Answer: {"value": 19.4, "unit": "mm"}
